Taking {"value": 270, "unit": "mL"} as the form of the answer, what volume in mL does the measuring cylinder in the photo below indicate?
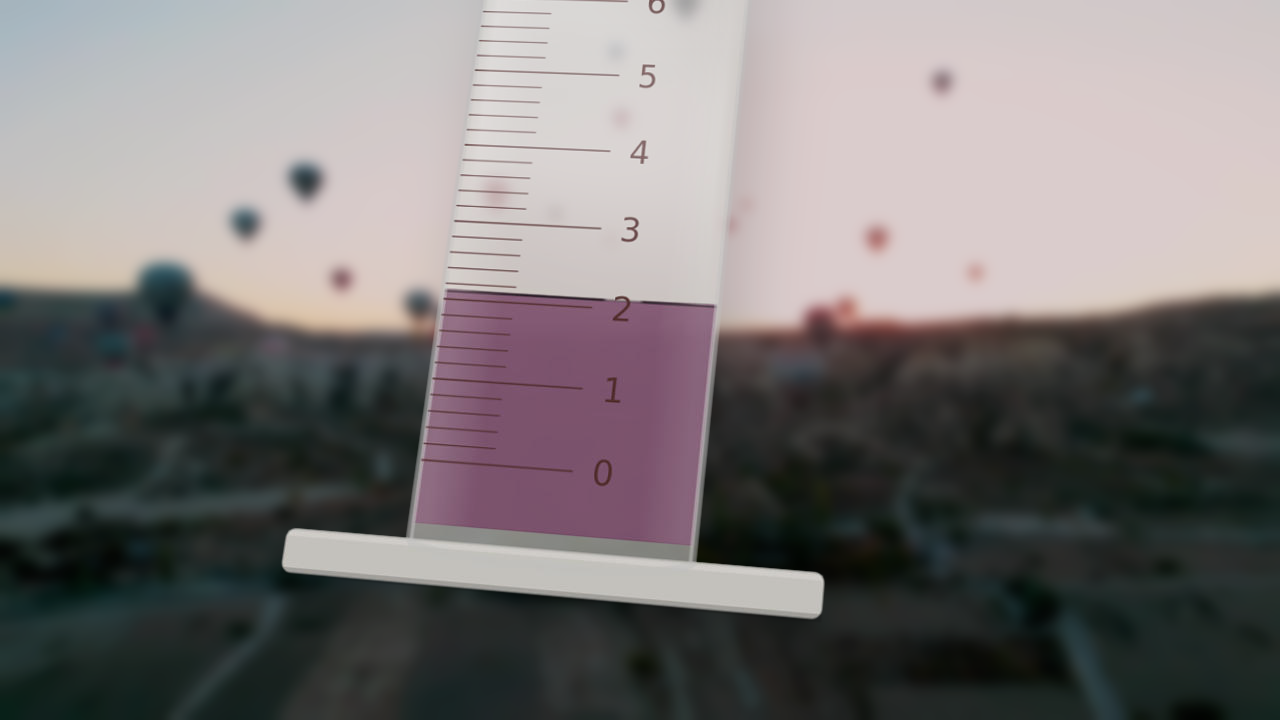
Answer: {"value": 2.1, "unit": "mL"}
